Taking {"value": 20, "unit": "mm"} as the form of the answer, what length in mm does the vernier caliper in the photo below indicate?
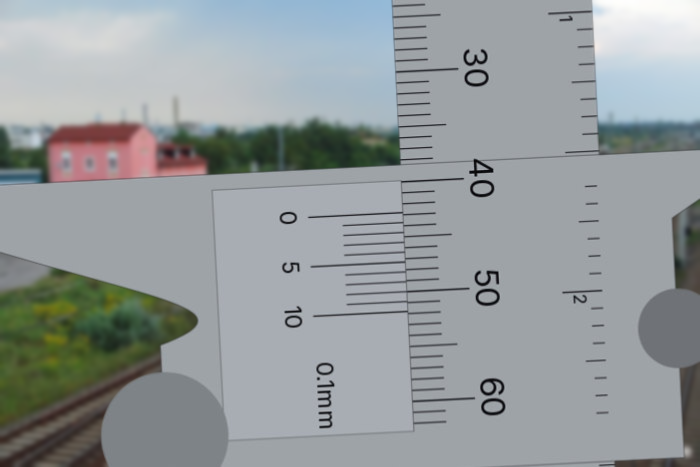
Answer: {"value": 42.8, "unit": "mm"}
